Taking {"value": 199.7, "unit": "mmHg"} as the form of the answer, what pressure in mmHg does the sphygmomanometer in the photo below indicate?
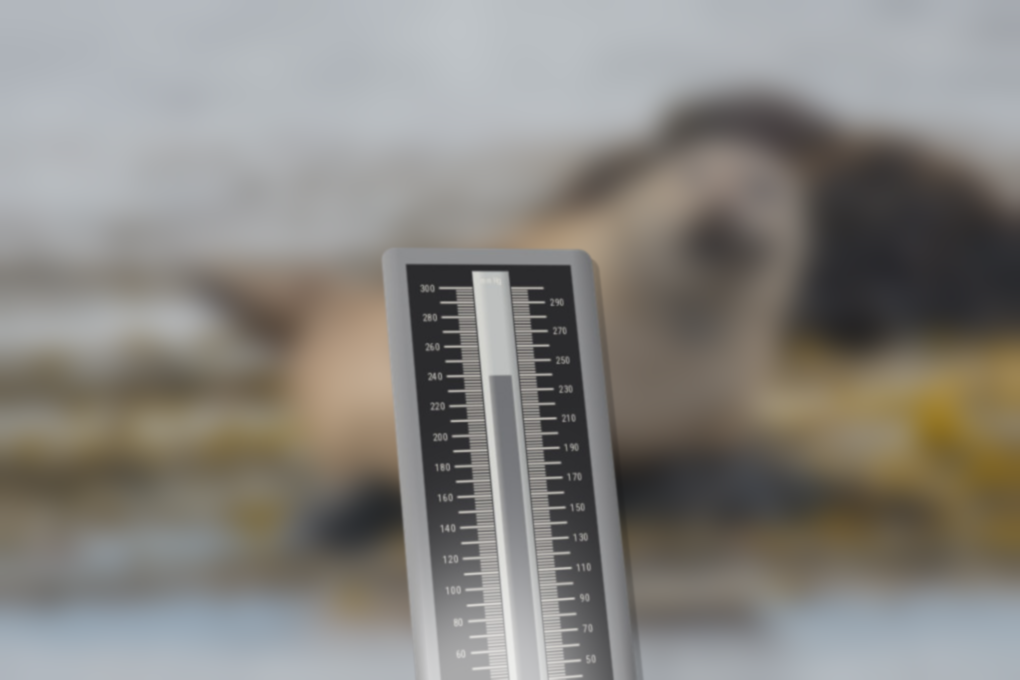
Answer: {"value": 240, "unit": "mmHg"}
